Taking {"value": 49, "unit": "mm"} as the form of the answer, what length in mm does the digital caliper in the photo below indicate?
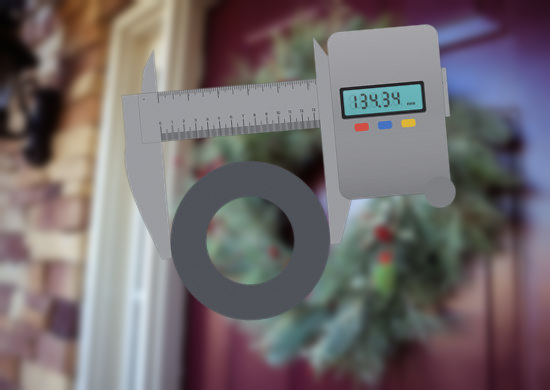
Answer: {"value": 134.34, "unit": "mm"}
